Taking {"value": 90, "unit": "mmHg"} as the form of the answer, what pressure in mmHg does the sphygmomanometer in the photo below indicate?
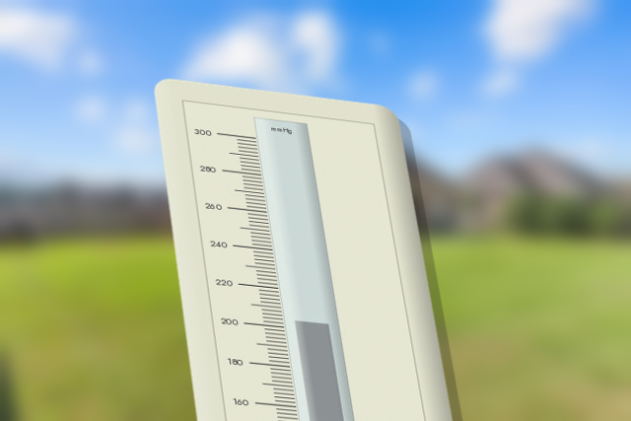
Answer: {"value": 204, "unit": "mmHg"}
